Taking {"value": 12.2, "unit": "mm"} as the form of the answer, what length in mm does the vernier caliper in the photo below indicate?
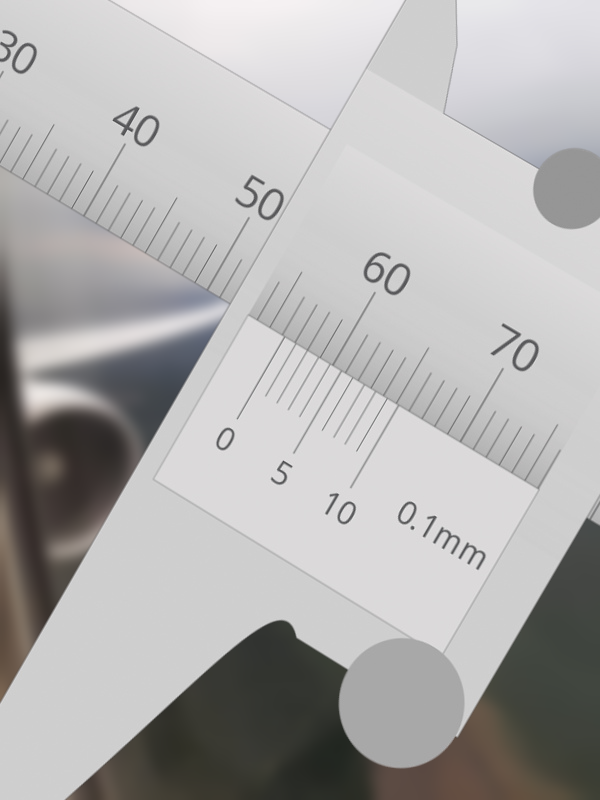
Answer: {"value": 56.2, "unit": "mm"}
